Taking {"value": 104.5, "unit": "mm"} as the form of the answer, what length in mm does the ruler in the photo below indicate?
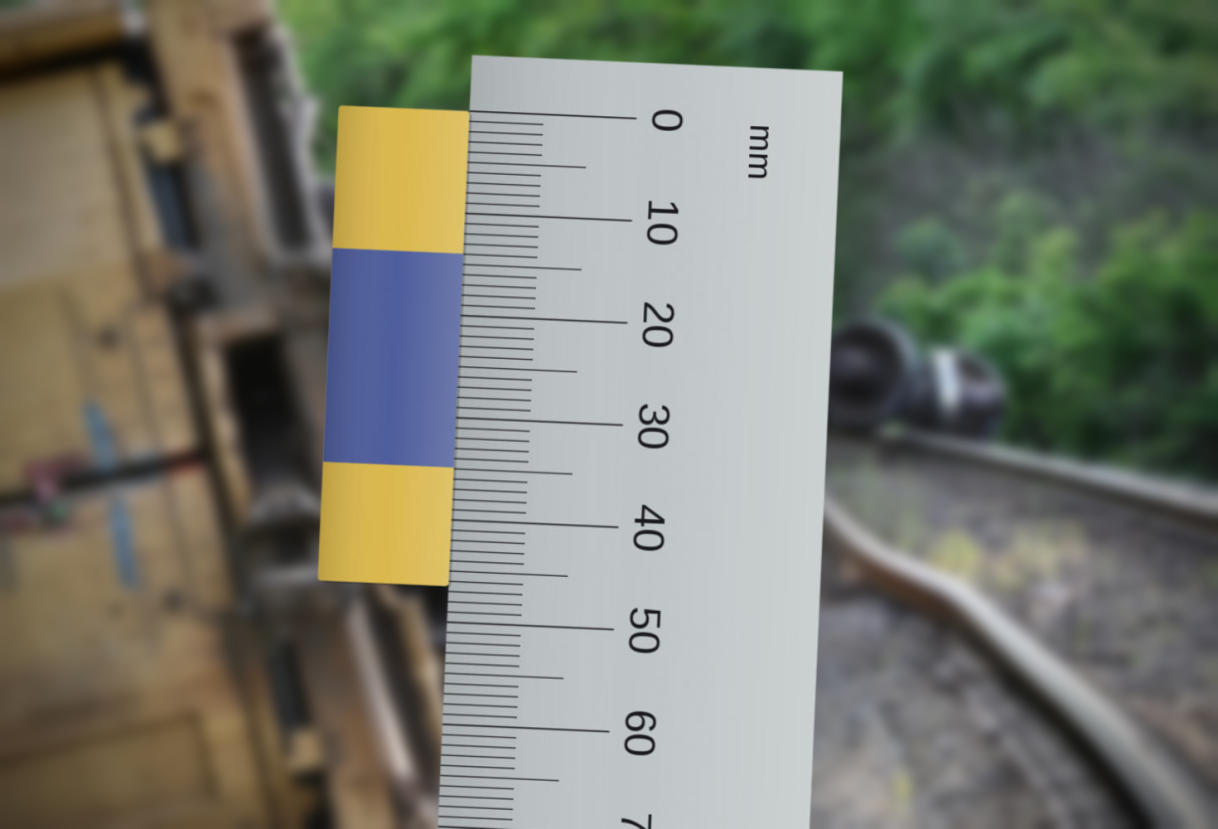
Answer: {"value": 46.5, "unit": "mm"}
